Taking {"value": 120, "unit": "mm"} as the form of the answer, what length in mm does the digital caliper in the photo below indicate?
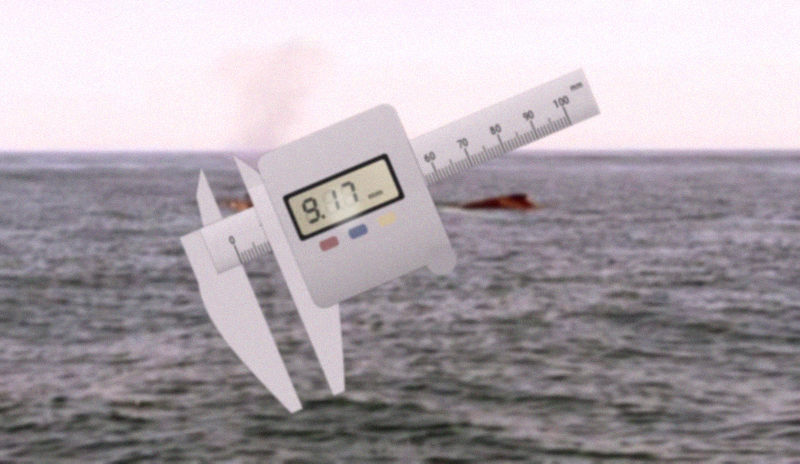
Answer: {"value": 9.17, "unit": "mm"}
